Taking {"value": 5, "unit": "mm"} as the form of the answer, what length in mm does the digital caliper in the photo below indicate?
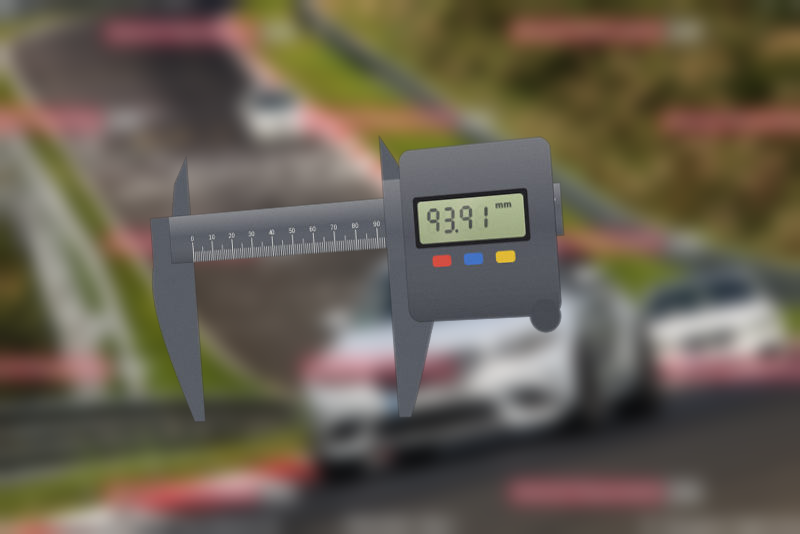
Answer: {"value": 93.91, "unit": "mm"}
